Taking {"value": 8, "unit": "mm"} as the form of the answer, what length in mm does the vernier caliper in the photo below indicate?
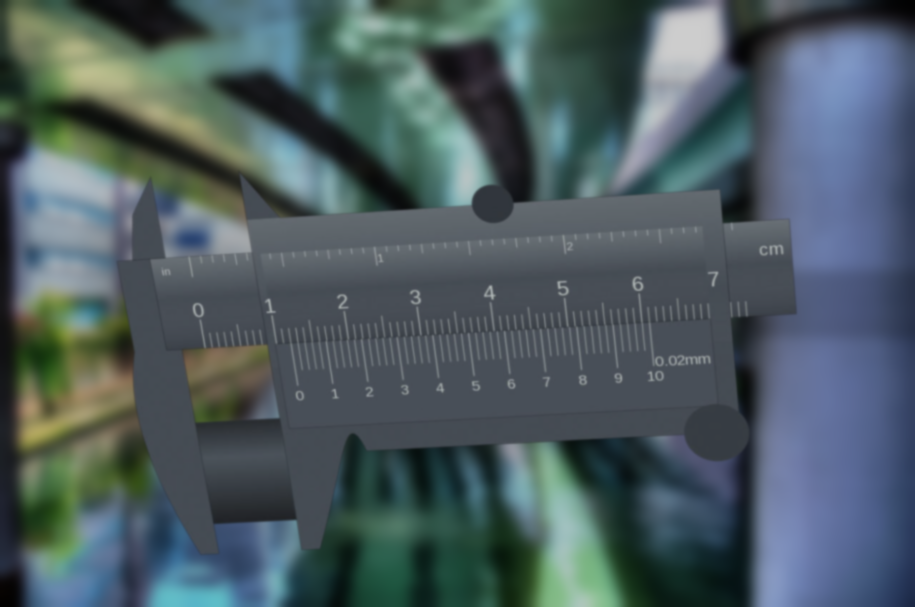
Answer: {"value": 12.0, "unit": "mm"}
